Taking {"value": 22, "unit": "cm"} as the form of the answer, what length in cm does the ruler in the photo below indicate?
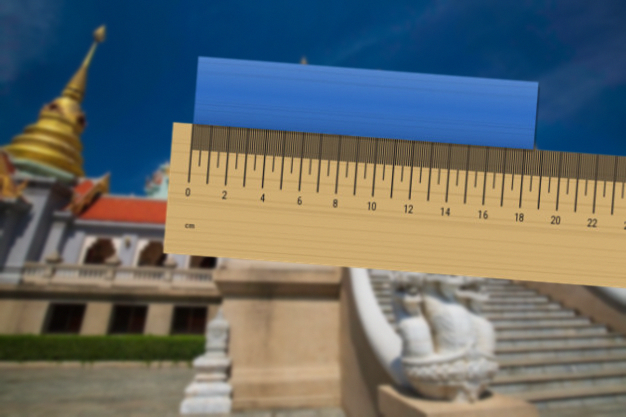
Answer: {"value": 18.5, "unit": "cm"}
